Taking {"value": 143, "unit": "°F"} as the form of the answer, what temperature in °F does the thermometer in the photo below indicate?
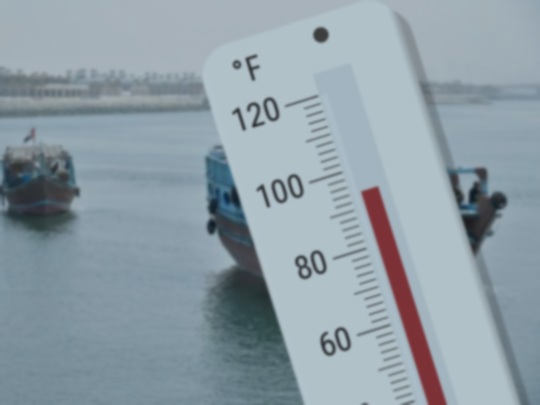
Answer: {"value": 94, "unit": "°F"}
